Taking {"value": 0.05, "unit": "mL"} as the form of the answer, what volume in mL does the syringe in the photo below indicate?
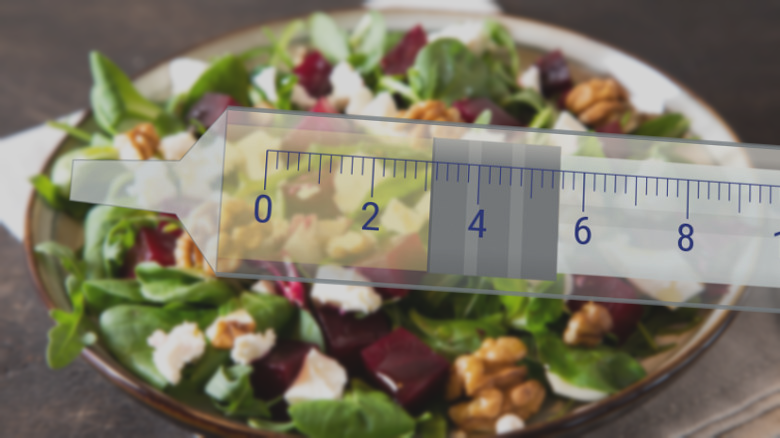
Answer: {"value": 3.1, "unit": "mL"}
